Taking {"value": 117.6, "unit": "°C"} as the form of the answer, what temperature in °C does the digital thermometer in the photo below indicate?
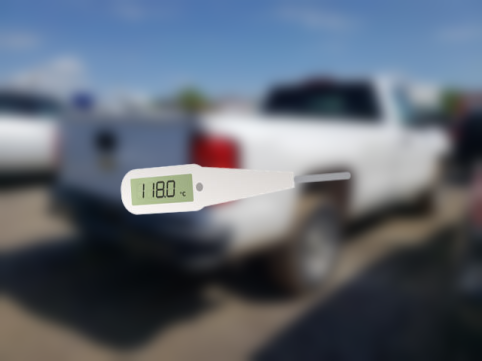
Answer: {"value": 118.0, "unit": "°C"}
